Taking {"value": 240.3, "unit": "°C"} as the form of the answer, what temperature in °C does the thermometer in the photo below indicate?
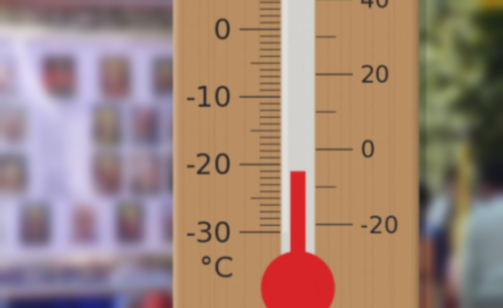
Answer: {"value": -21, "unit": "°C"}
